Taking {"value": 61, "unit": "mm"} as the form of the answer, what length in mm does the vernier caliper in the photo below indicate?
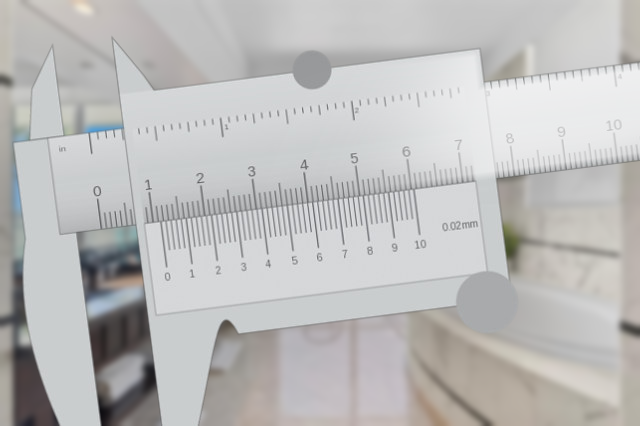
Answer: {"value": 11.5, "unit": "mm"}
